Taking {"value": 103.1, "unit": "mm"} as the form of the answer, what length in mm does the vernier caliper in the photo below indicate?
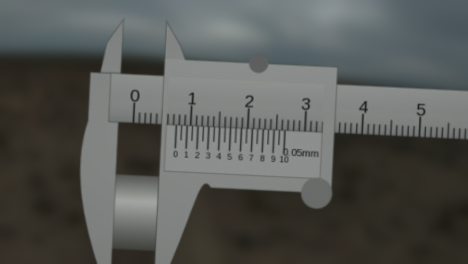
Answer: {"value": 7.5, "unit": "mm"}
